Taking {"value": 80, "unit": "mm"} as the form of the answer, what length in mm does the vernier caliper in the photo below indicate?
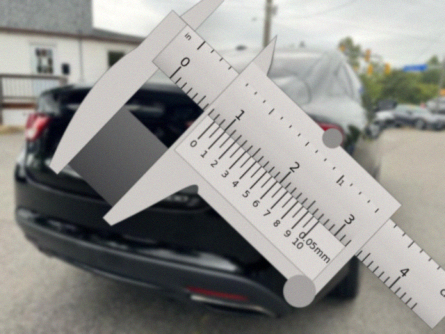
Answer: {"value": 8.2, "unit": "mm"}
